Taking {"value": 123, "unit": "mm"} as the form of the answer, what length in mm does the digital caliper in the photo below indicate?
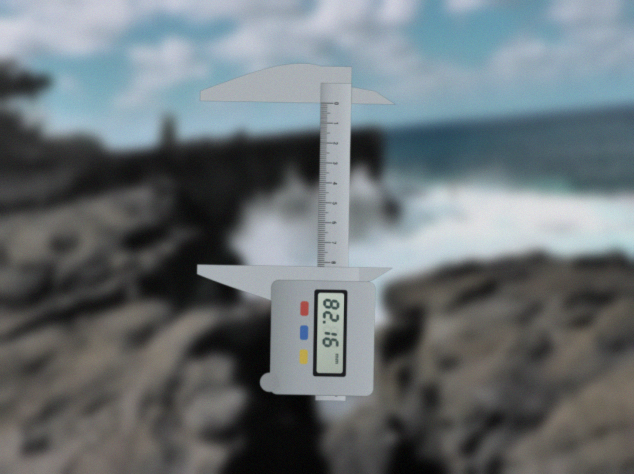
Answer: {"value": 82.16, "unit": "mm"}
